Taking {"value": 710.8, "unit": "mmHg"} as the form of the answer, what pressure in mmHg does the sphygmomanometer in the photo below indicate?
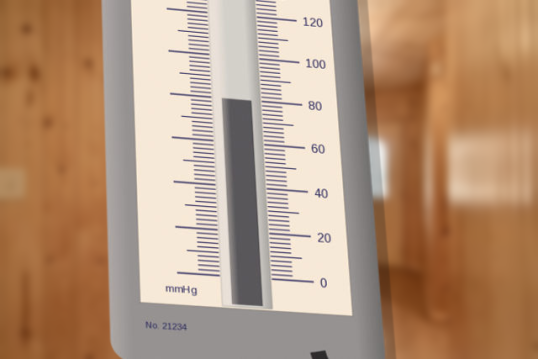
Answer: {"value": 80, "unit": "mmHg"}
